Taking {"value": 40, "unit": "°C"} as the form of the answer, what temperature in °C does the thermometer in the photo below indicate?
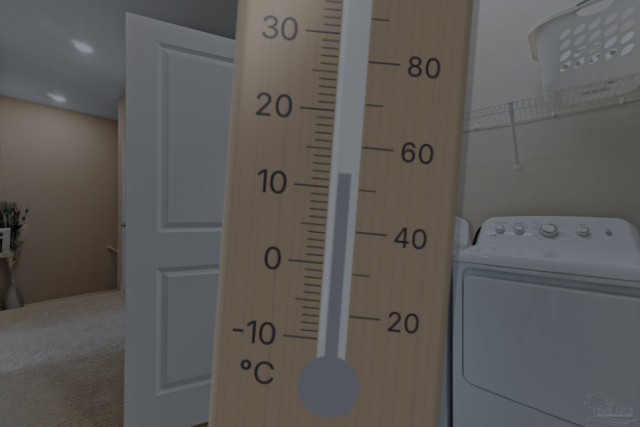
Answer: {"value": 12, "unit": "°C"}
